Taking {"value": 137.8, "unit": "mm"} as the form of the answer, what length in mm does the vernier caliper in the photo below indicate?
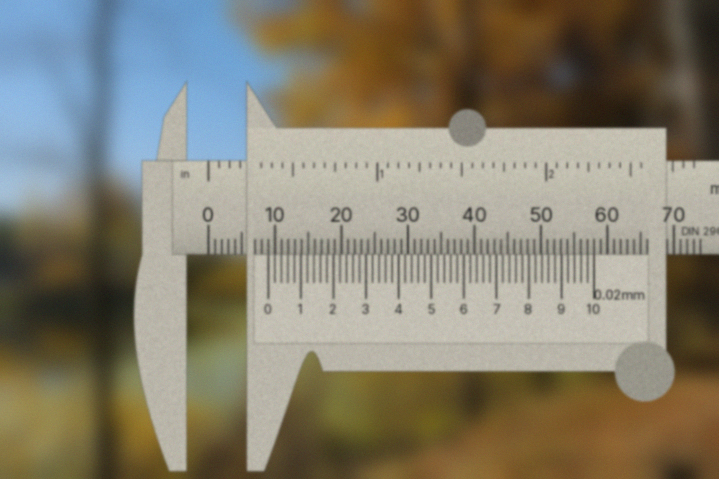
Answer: {"value": 9.0, "unit": "mm"}
